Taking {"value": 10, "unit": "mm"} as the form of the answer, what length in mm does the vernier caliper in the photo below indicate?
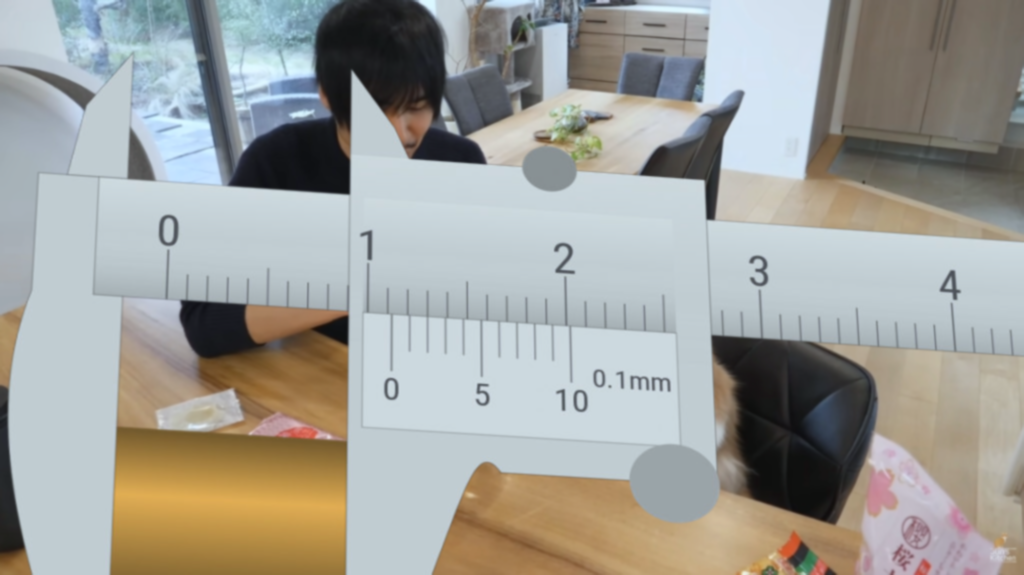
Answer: {"value": 11.2, "unit": "mm"}
